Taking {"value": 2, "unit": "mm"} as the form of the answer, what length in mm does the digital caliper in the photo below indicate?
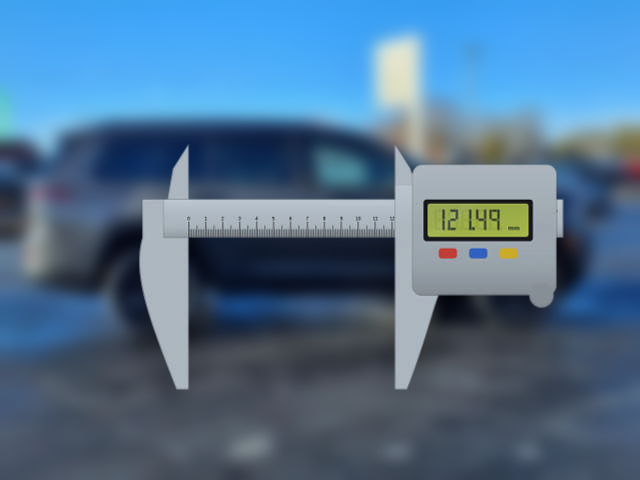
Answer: {"value": 121.49, "unit": "mm"}
